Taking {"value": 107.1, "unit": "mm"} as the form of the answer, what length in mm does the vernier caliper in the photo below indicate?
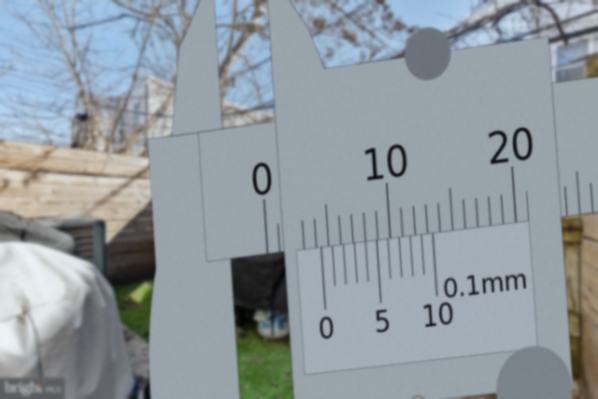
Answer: {"value": 4.4, "unit": "mm"}
